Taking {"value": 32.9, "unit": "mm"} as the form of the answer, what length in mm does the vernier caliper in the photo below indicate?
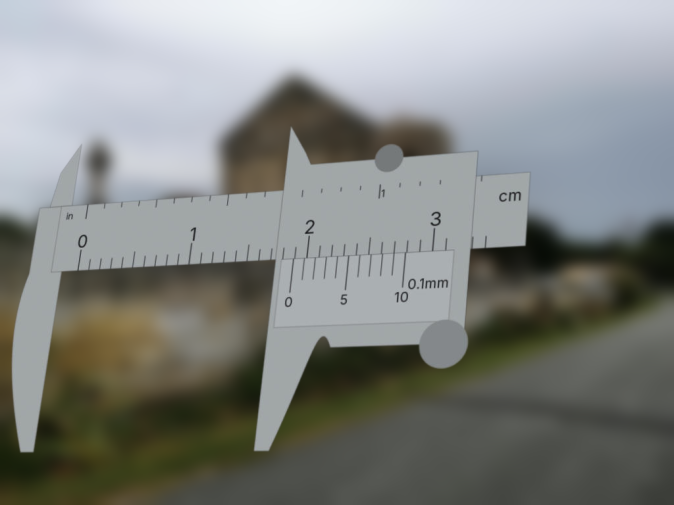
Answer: {"value": 18.9, "unit": "mm"}
